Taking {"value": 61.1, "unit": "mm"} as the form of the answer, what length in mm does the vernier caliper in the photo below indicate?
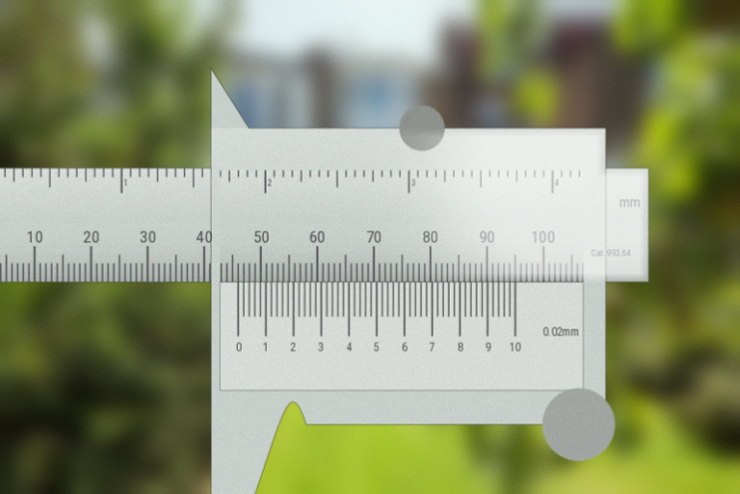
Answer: {"value": 46.0, "unit": "mm"}
